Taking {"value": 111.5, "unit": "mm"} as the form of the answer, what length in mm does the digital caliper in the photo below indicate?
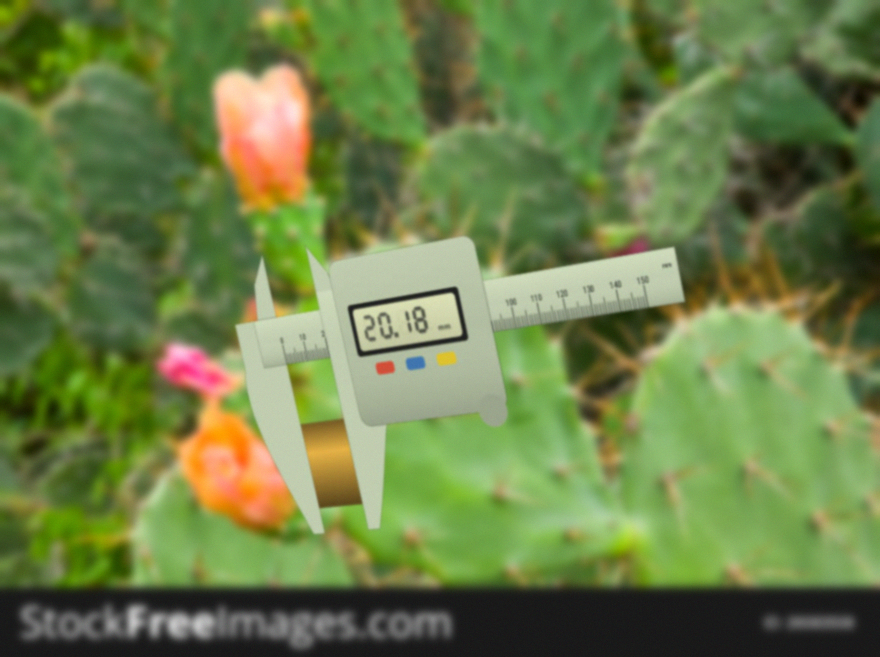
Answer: {"value": 20.18, "unit": "mm"}
